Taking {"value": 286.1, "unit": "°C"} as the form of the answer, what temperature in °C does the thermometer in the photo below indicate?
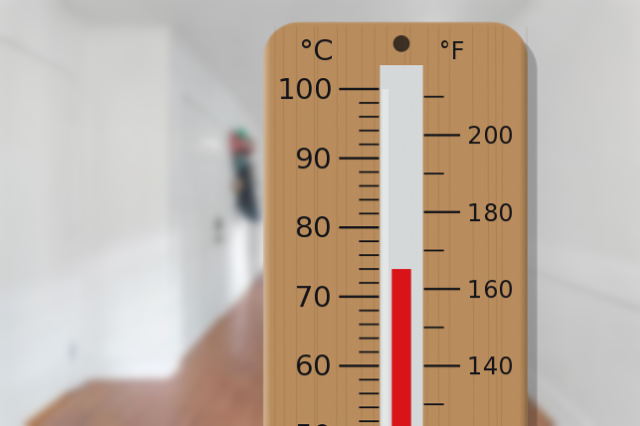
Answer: {"value": 74, "unit": "°C"}
